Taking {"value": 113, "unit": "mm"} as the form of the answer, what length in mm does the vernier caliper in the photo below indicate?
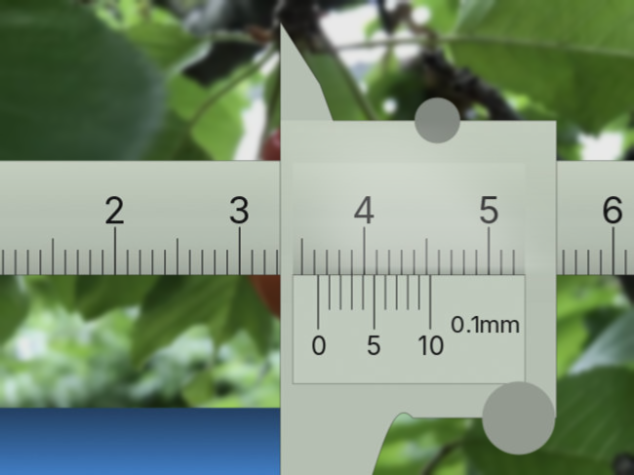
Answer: {"value": 36.3, "unit": "mm"}
